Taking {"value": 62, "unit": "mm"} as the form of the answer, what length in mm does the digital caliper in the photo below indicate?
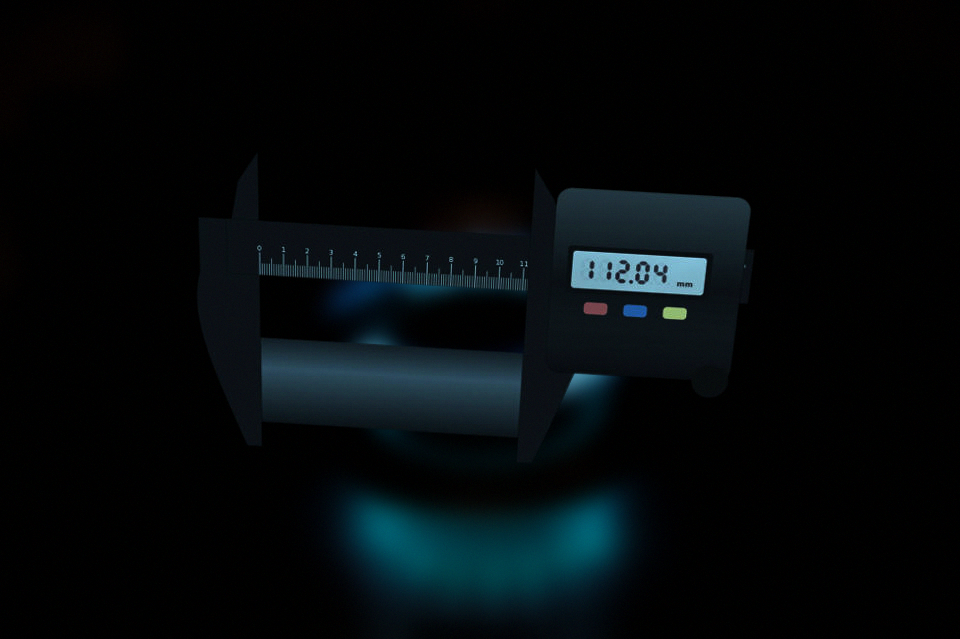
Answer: {"value": 112.04, "unit": "mm"}
